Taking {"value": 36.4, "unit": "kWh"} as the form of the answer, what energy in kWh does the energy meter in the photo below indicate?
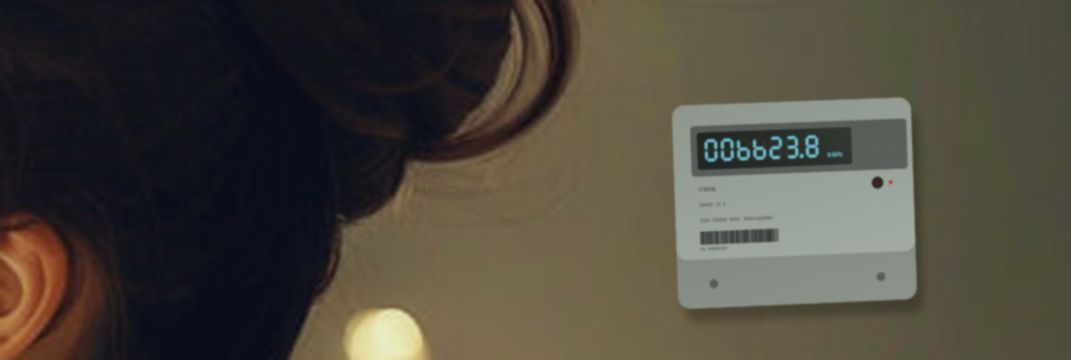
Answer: {"value": 6623.8, "unit": "kWh"}
